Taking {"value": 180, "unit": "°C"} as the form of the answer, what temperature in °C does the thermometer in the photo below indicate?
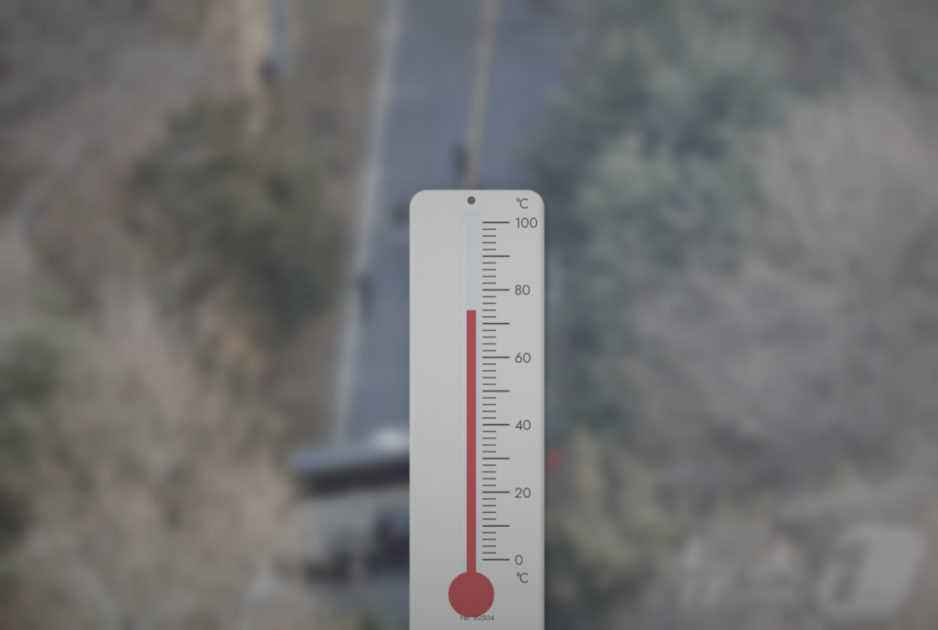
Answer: {"value": 74, "unit": "°C"}
